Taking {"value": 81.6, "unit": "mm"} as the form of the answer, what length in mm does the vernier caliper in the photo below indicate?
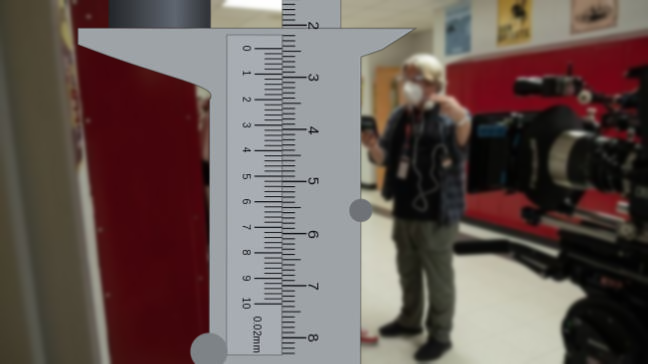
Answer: {"value": 24.5, "unit": "mm"}
